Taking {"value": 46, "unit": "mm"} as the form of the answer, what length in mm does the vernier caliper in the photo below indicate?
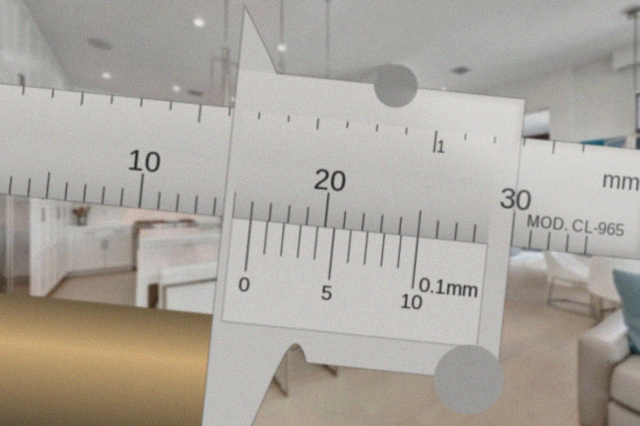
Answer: {"value": 16.0, "unit": "mm"}
